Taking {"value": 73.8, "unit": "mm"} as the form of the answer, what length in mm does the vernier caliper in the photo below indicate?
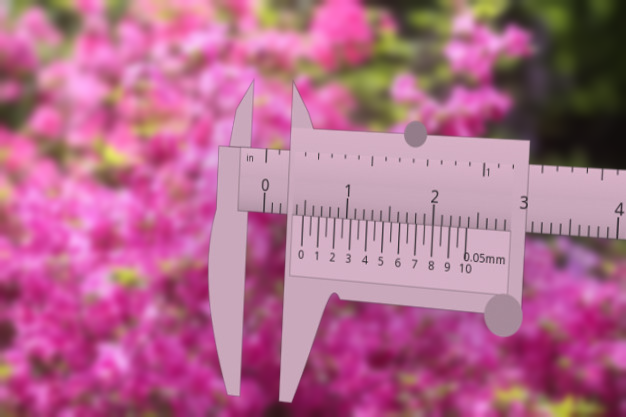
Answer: {"value": 4.8, "unit": "mm"}
